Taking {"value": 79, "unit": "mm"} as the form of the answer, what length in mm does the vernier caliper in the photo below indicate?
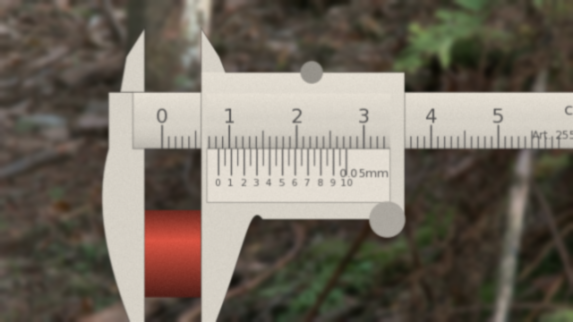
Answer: {"value": 8.4, "unit": "mm"}
